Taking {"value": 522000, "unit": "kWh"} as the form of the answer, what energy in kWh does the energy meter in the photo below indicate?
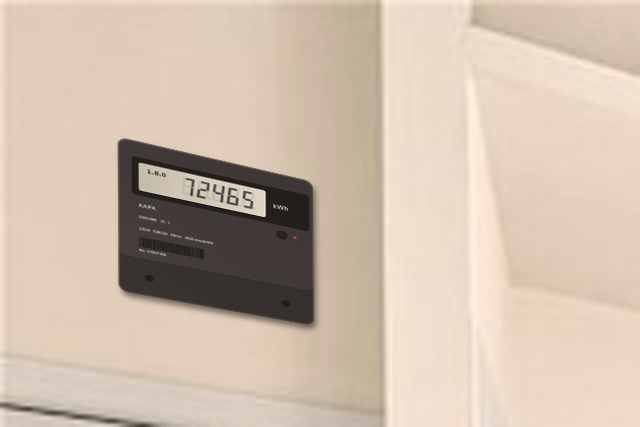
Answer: {"value": 72465, "unit": "kWh"}
